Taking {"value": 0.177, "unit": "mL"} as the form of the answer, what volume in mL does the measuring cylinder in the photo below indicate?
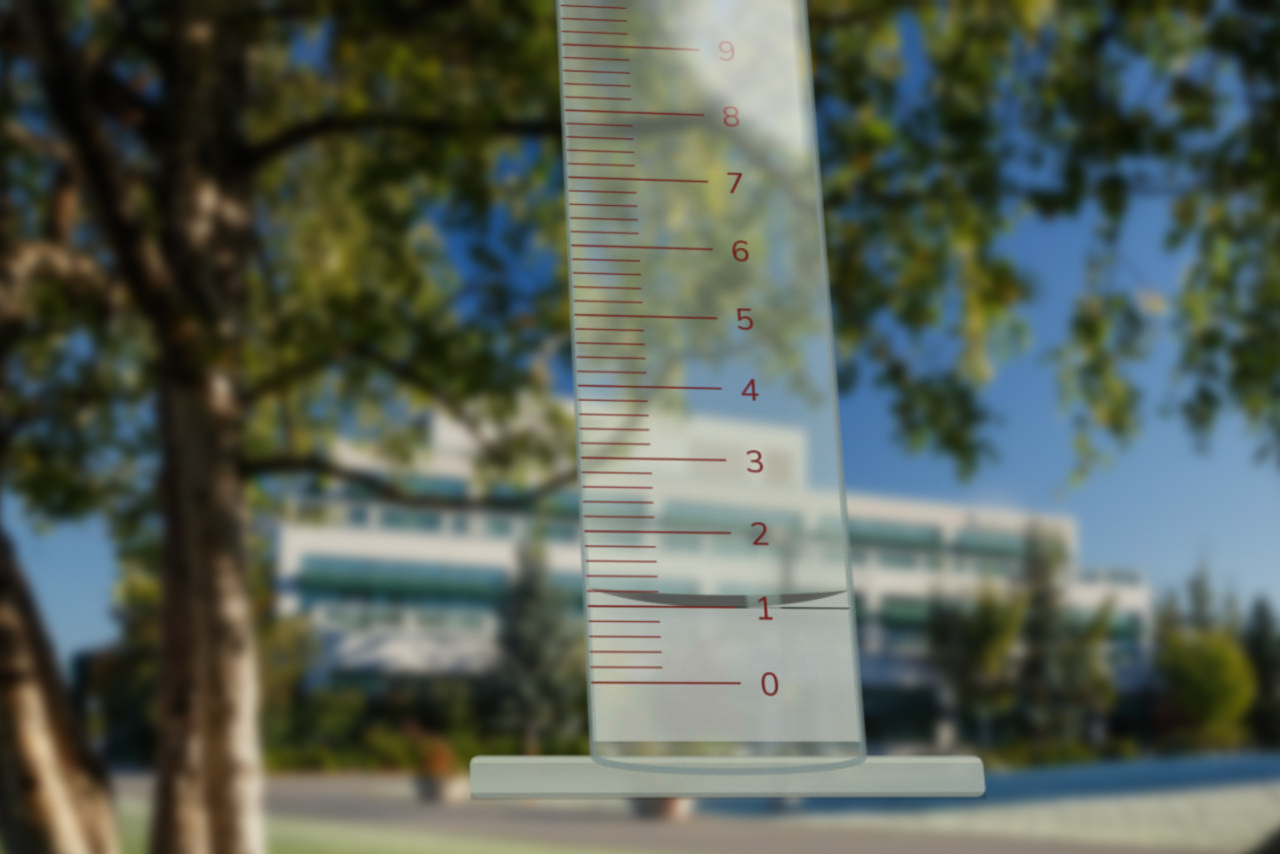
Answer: {"value": 1, "unit": "mL"}
